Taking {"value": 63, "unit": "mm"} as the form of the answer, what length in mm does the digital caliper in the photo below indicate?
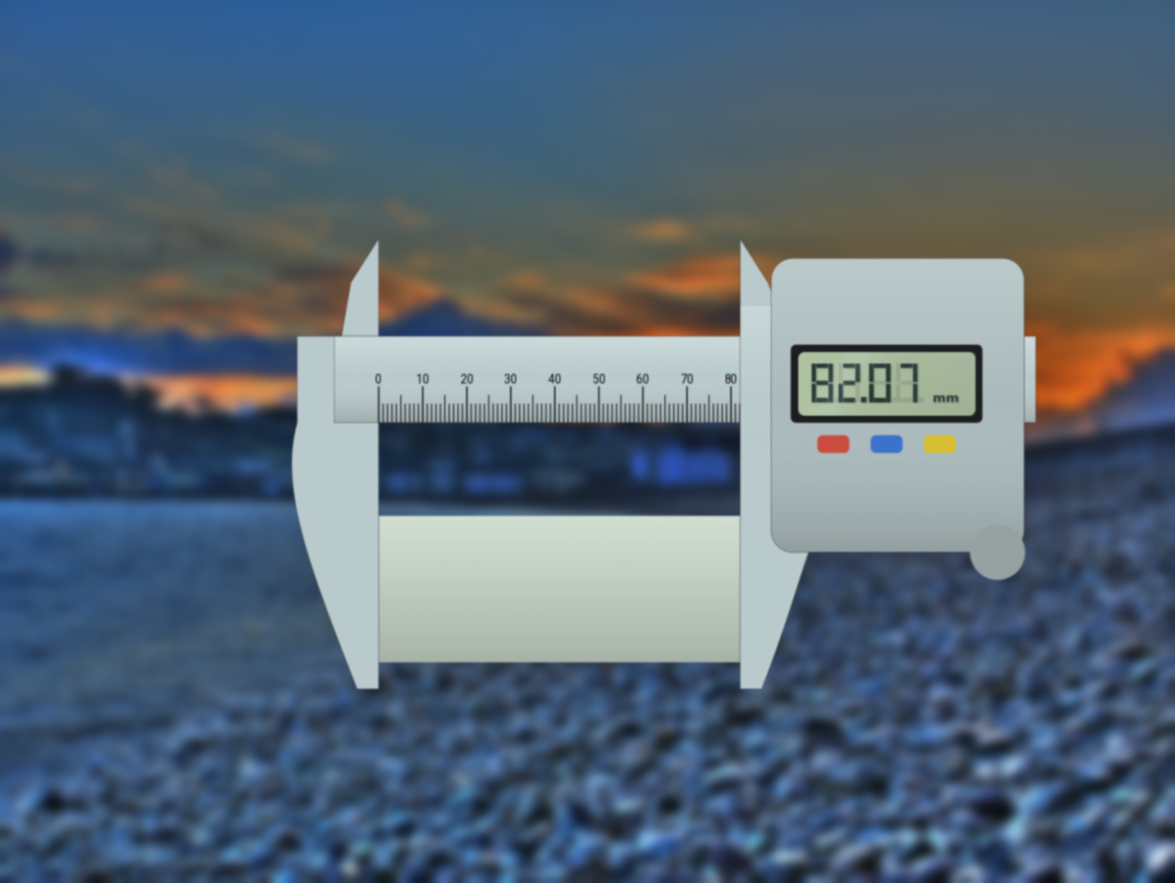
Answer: {"value": 82.07, "unit": "mm"}
